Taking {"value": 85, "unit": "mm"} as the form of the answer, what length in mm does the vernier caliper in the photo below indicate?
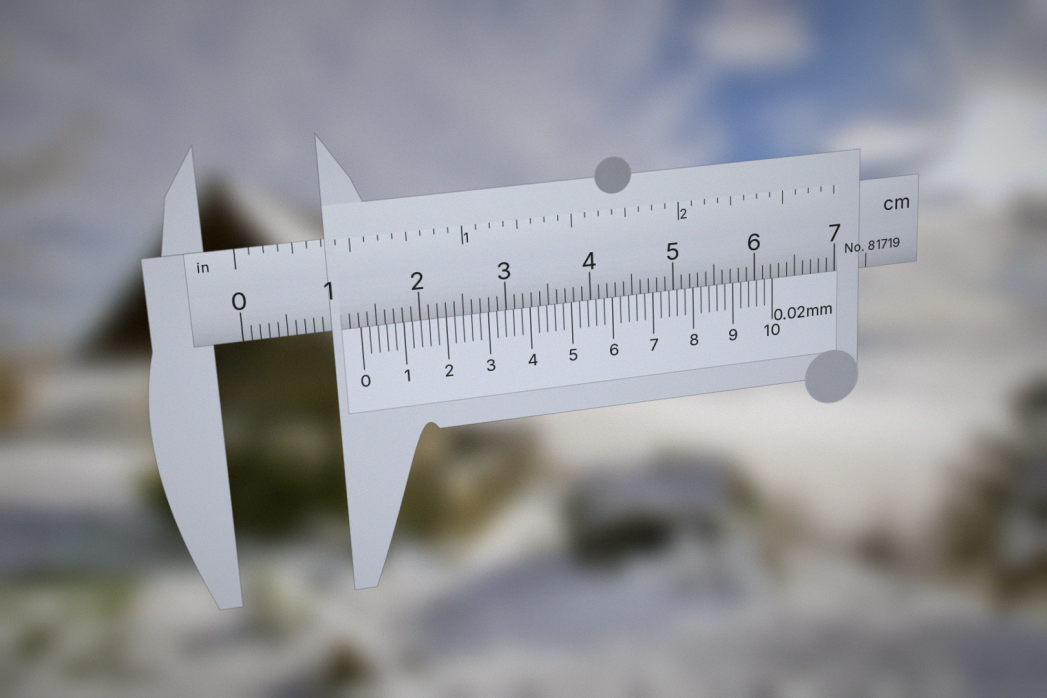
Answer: {"value": 13.2, "unit": "mm"}
